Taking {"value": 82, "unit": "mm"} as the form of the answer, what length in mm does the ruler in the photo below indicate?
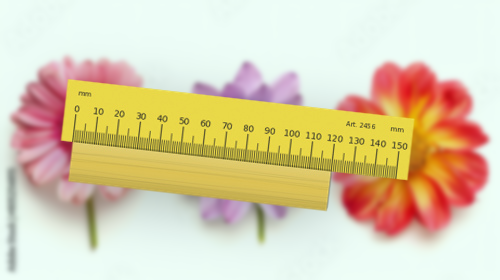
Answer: {"value": 120, "unit": "mm"}
